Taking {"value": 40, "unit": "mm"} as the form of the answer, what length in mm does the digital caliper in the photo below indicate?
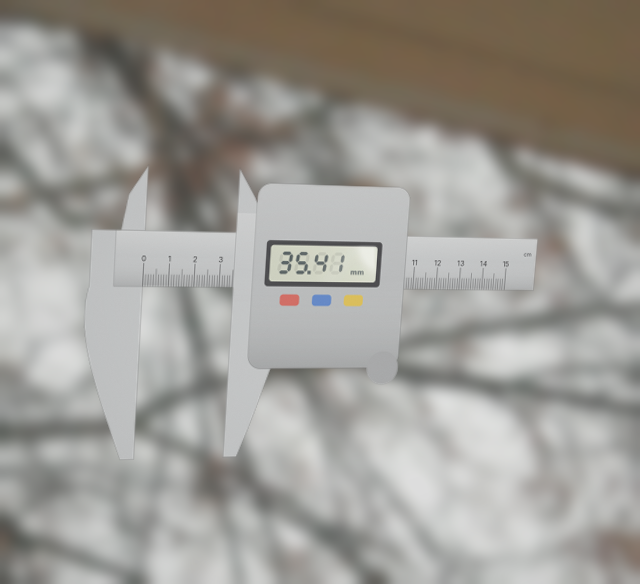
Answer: {"value": 35.41, "unit": "mm"}
